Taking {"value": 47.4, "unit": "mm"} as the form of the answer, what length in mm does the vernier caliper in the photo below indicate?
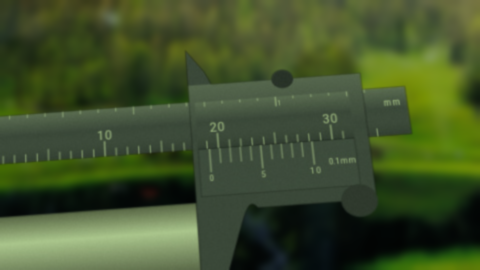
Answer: {"value": 19.2, "unit": "mm"}
